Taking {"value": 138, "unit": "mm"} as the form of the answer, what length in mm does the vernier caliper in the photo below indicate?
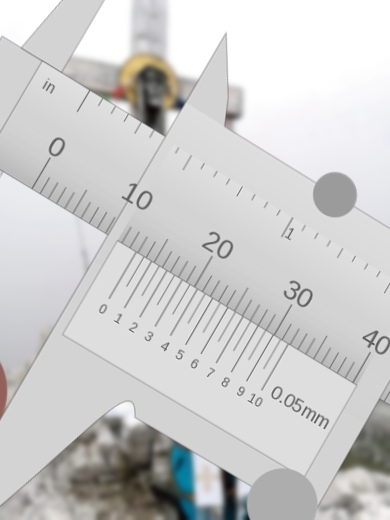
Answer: {"value": 12.8, "unit": "mm"}
